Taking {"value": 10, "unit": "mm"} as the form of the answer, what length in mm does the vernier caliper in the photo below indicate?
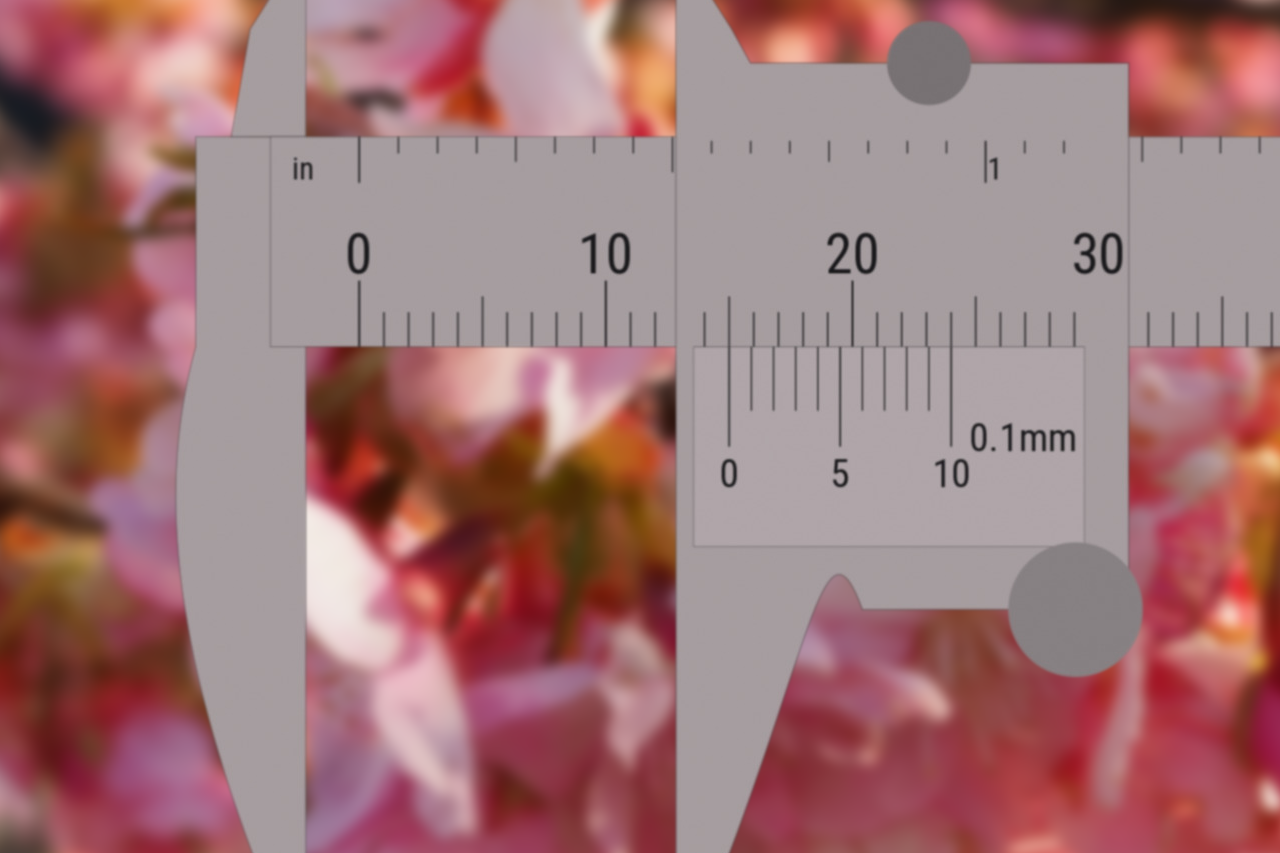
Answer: {"value": 15.0, "unit": "mm"}
